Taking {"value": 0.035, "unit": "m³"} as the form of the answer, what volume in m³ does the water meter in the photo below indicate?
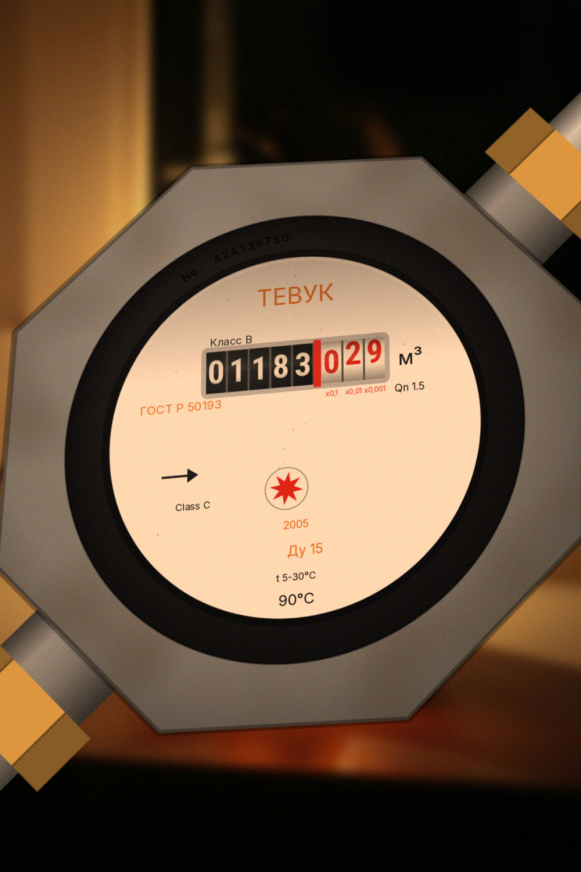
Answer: {"value": 1183.029, "unit": "m³"}
